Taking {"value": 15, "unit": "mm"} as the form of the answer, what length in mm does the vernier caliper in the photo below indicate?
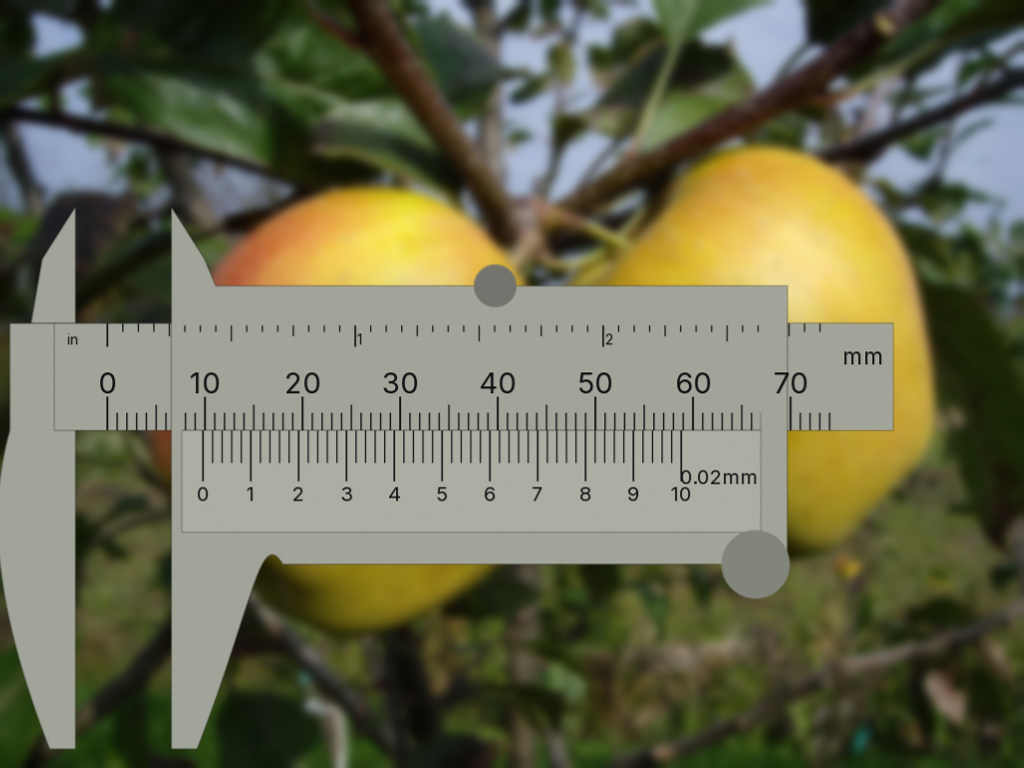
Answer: {"value": 9.8, "unit": "mm"}
